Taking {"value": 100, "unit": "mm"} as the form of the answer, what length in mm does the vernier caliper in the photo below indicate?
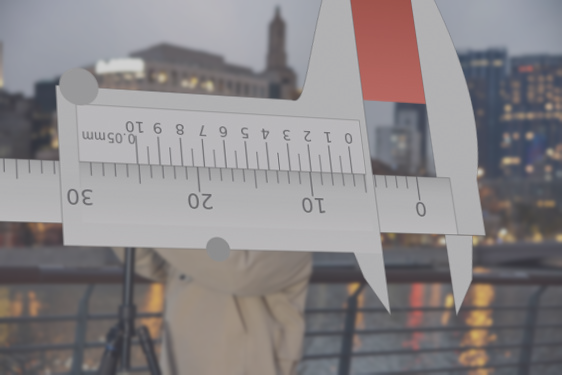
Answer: {"value": 6.1, "unit": "mm"}
